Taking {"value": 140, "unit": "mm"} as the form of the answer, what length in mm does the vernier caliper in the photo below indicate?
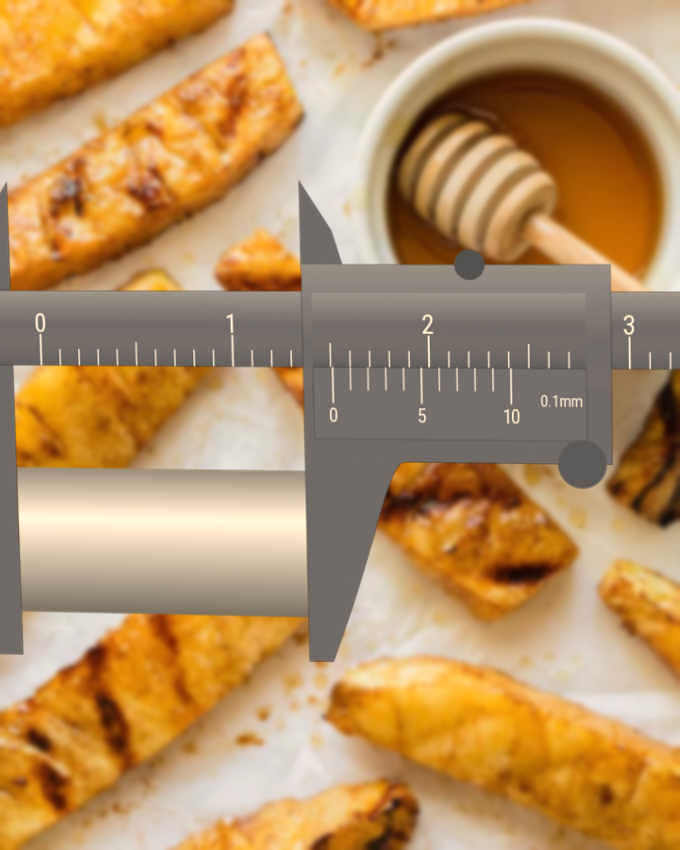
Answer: {"value": 15.1, "unit": "mm"}
